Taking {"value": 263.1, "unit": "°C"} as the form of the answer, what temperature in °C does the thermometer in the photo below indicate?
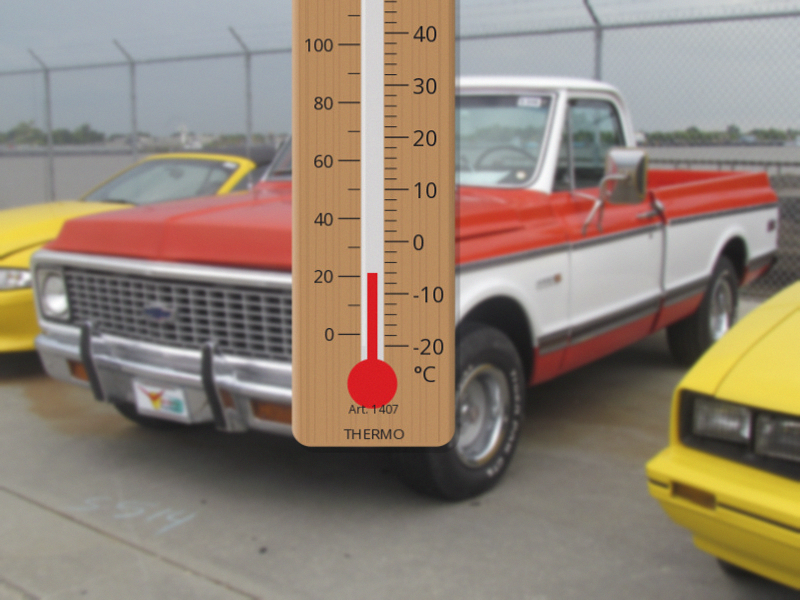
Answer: {"value": -6, "unit": "°C"}
